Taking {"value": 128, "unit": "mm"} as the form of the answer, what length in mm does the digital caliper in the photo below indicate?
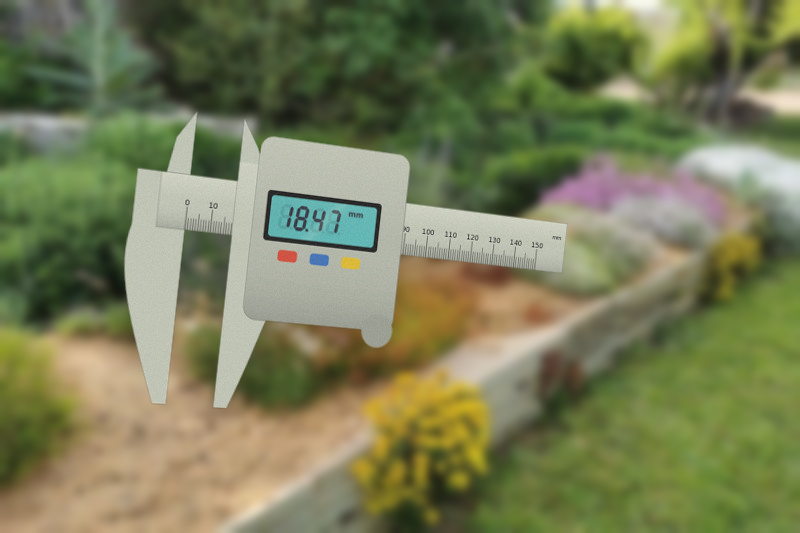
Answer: {"value": 18.47, "unit": "mm"}
